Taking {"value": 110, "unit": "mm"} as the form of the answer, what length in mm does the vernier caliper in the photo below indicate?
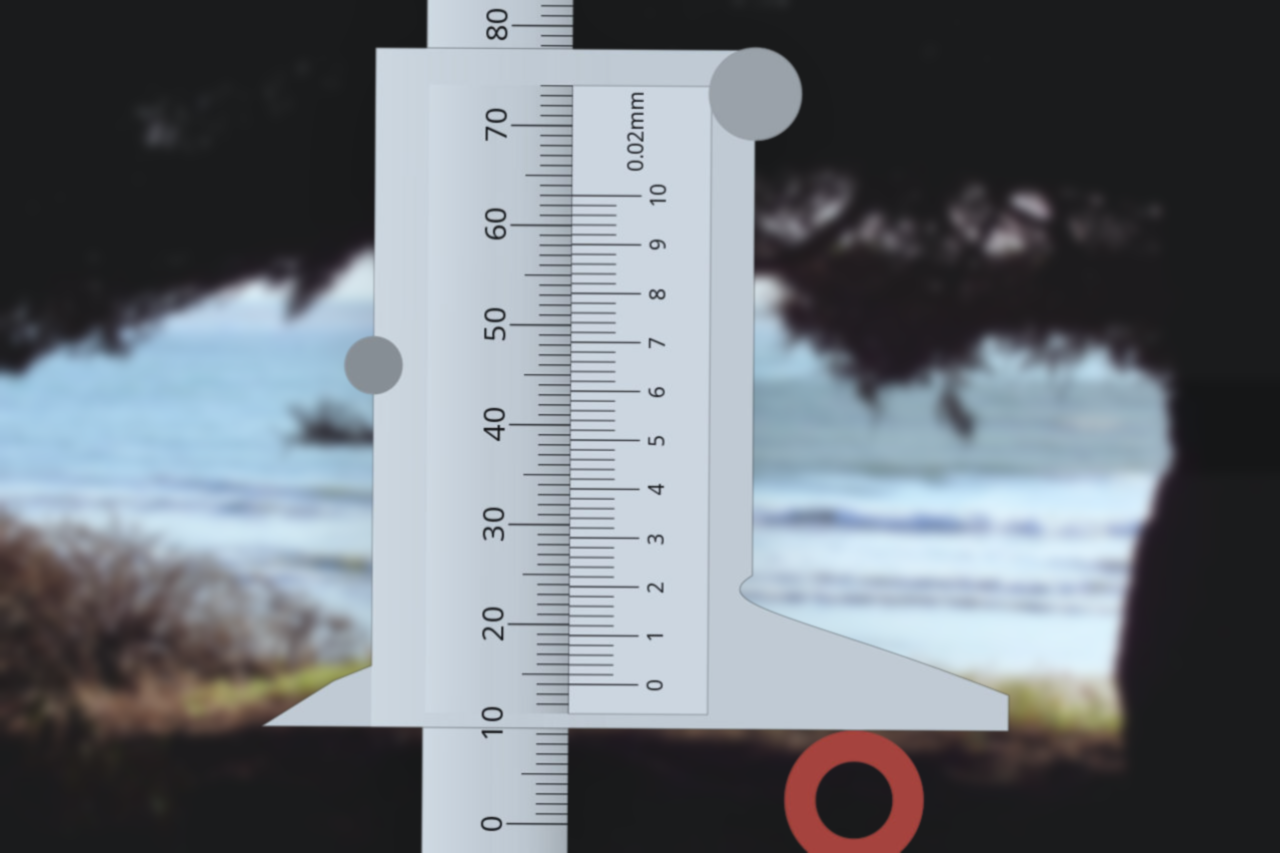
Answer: {"value": 14.0, "unit": "mm"}
